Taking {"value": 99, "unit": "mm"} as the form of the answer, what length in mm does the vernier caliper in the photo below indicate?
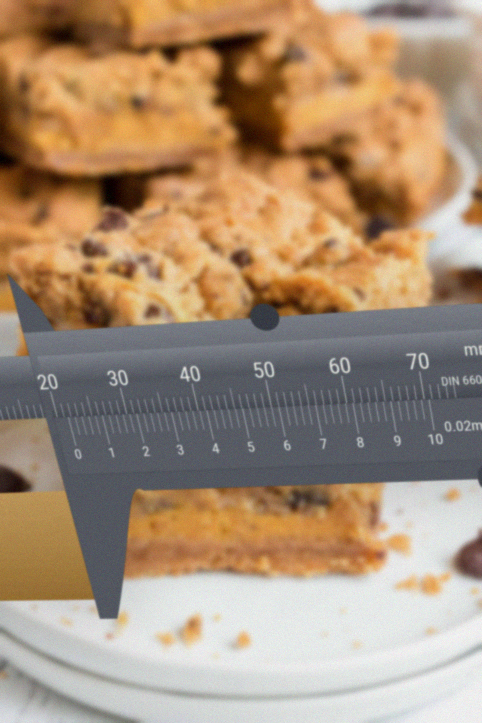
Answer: {"value": 21.6, "unit": "mm"}
